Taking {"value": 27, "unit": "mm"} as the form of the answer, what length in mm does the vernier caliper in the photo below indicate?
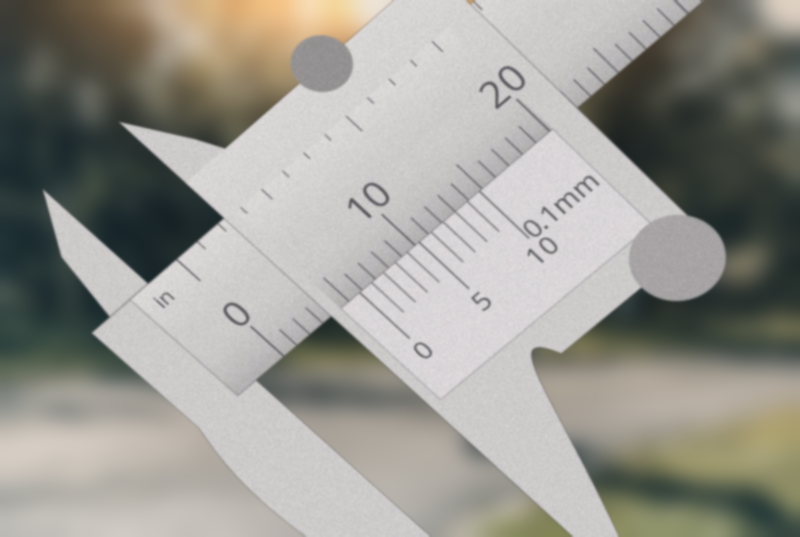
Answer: {"value": 5.8, "unit": "mm"}
